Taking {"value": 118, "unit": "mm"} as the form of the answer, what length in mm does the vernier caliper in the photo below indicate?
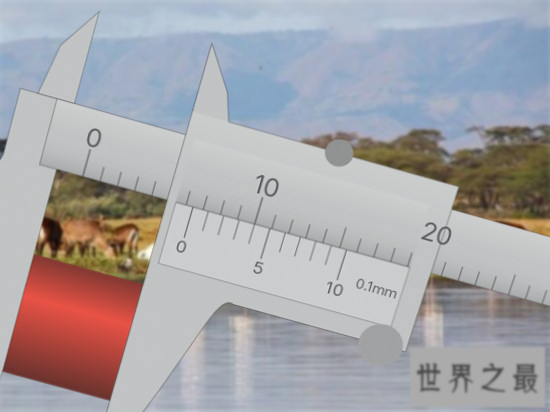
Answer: {"value": 6.4, "unit": "mm"}
